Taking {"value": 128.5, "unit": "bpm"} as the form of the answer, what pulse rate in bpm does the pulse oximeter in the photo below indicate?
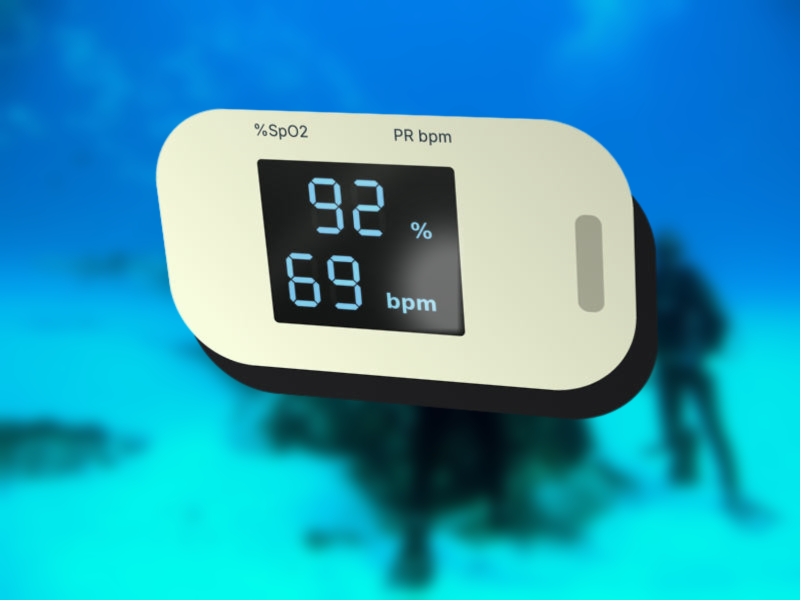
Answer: {"value": 69, "unit": "bpm"}
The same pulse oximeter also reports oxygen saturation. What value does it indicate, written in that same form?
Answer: {"value": 92, "unit": "%"}
